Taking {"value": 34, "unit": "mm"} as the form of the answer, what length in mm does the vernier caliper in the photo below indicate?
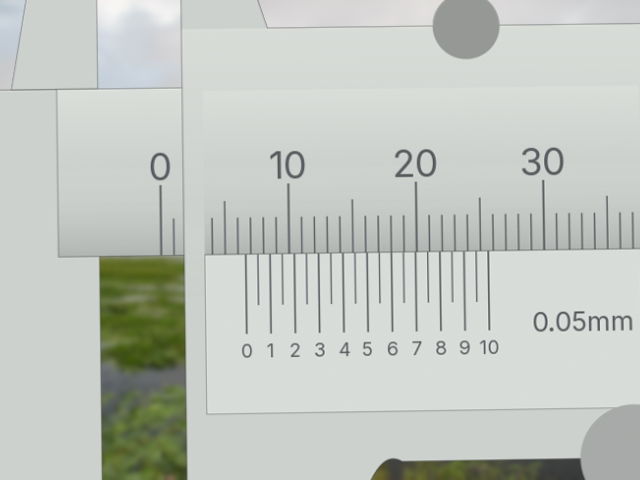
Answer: {"value": 6.6, "unit": "mm"}
